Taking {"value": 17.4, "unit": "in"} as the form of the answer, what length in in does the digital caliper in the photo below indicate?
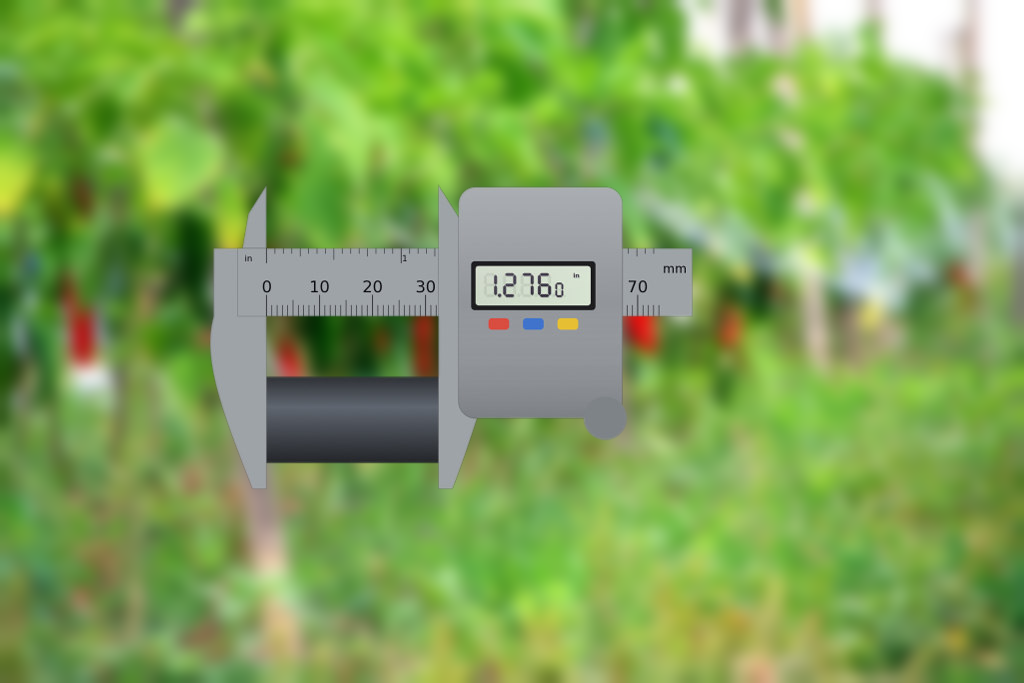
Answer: {"value": 1.2760, "unit": "in"}
